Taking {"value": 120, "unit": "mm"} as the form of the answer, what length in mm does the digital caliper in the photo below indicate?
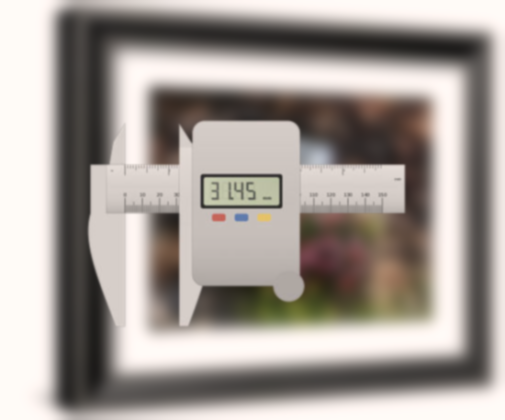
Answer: {"value": 31.45, "unit": "mm"}
